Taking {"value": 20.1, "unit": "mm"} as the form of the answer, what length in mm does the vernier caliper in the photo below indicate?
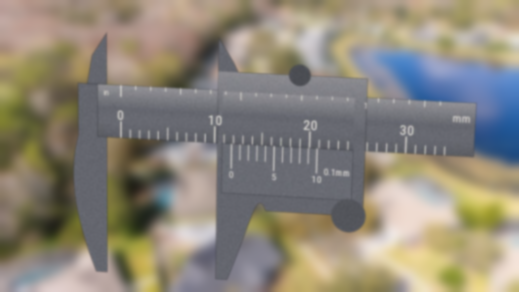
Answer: {"value": 11.8, "unit": "mm"}
